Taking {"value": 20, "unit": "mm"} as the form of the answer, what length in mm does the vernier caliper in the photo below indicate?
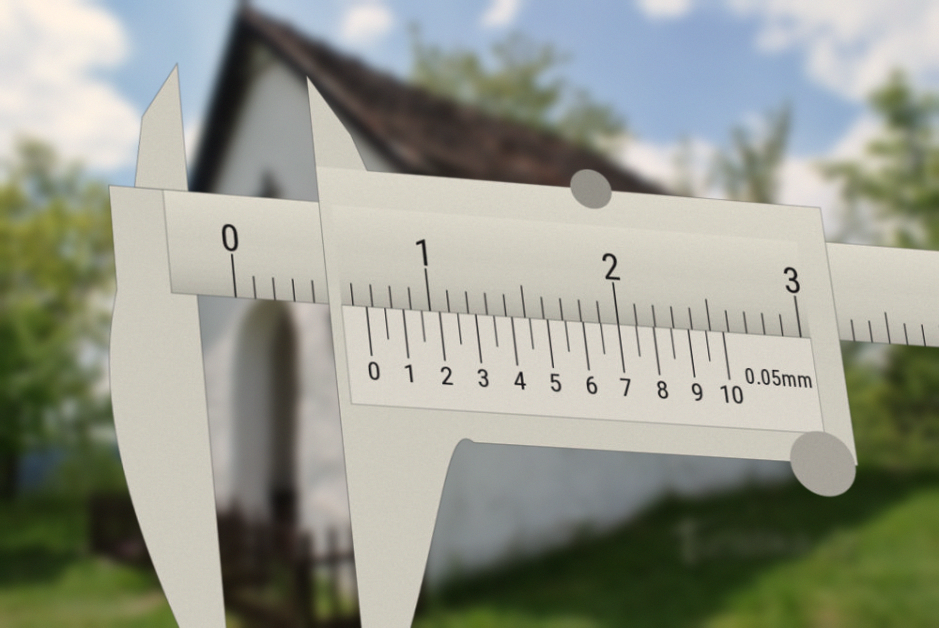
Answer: {"value": 6.7, "unit": "mm"}
